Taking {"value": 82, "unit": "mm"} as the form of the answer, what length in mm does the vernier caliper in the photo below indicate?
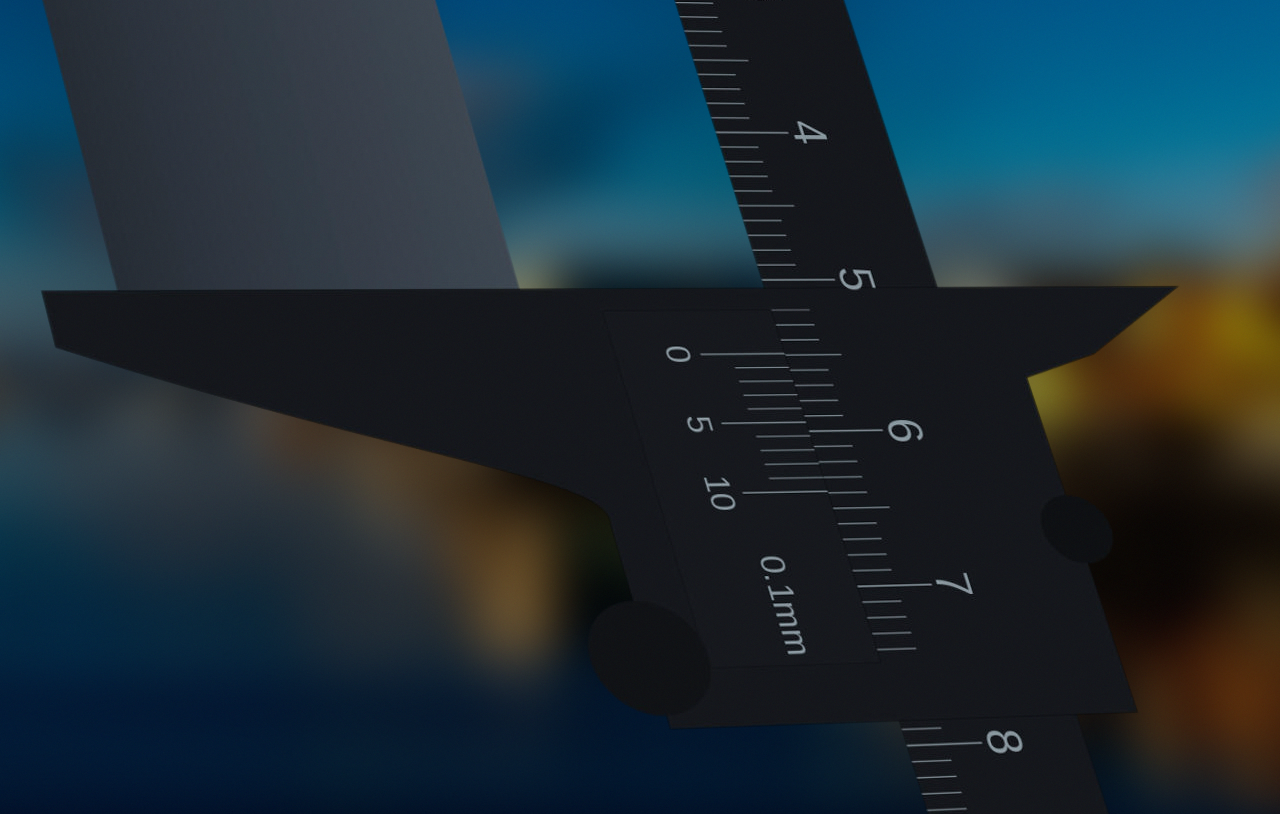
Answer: {"value": 54.9, "unit": "mm"}
